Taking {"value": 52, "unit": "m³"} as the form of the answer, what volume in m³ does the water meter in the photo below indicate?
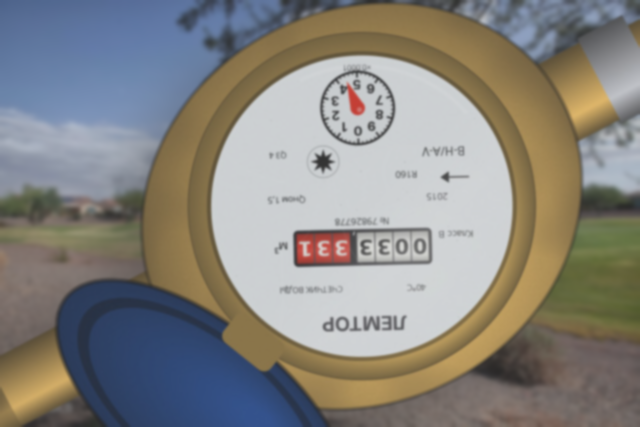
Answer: {"value": 33.3314, "unit": "m³"}
